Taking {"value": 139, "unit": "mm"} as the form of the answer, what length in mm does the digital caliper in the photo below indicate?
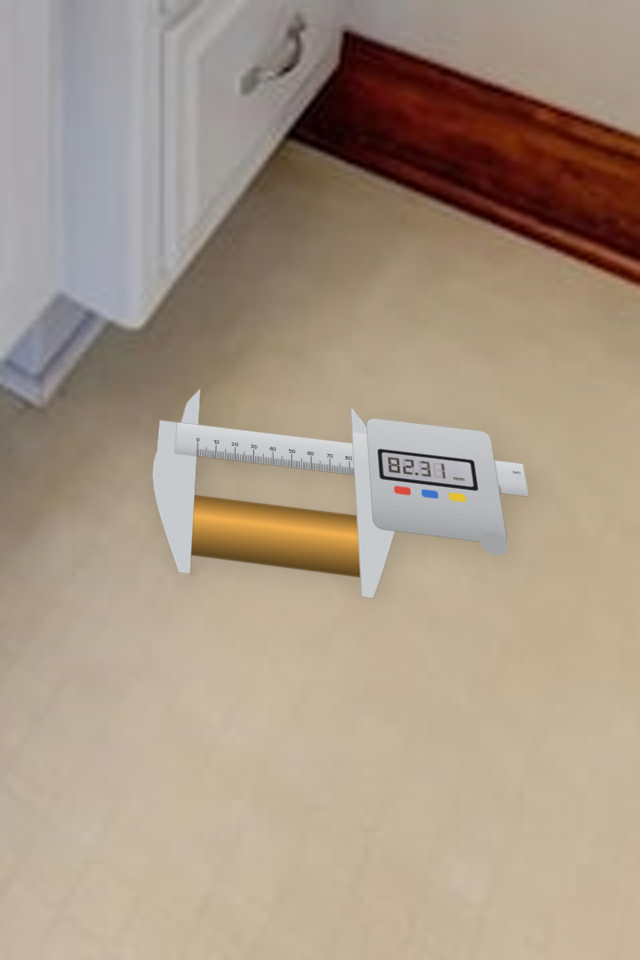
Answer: {"value": 82.31, "unit": "mm"}
